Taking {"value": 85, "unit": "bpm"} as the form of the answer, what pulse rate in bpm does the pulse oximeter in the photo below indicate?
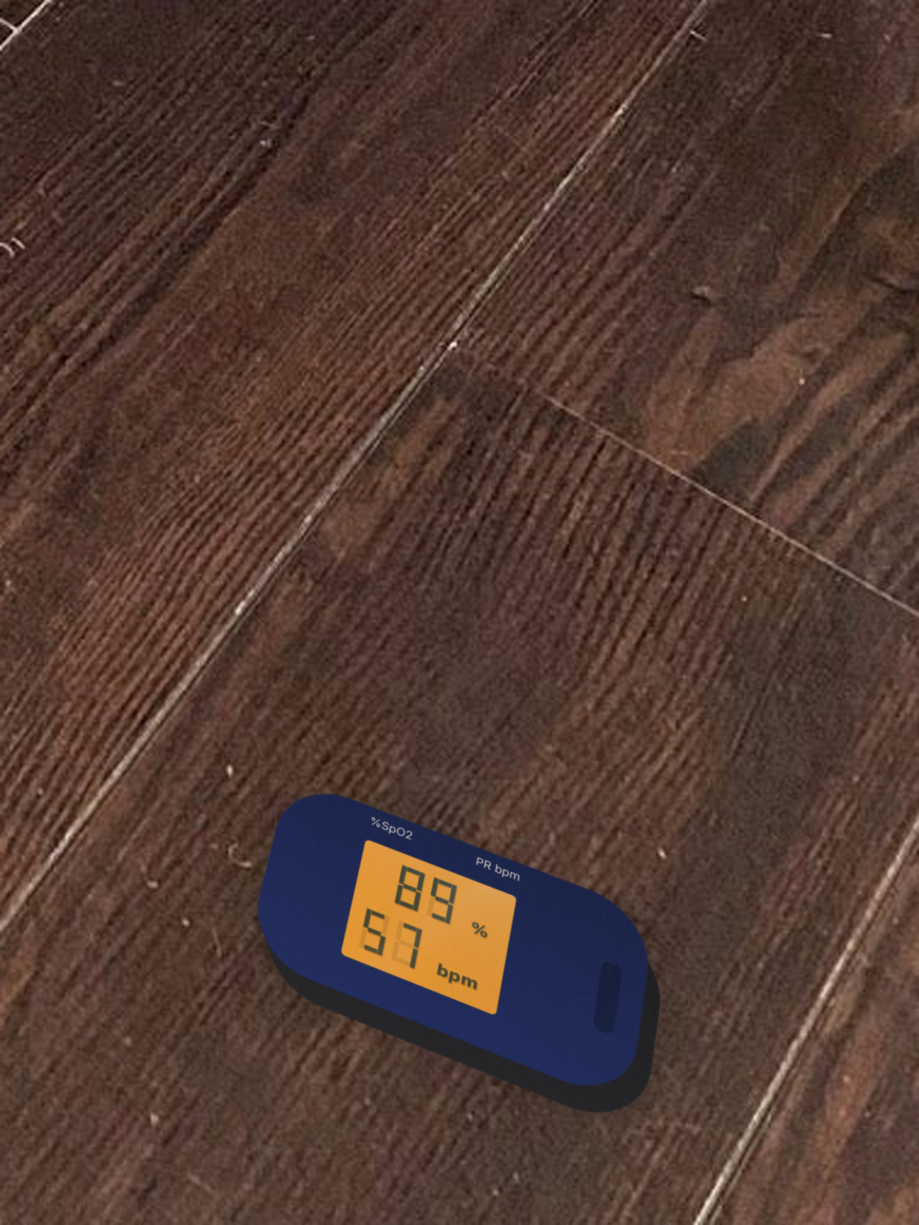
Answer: {"value": 57, "unit": "bpm"}
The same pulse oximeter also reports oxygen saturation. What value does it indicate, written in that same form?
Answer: {"value": 89, "unit": "%"}
